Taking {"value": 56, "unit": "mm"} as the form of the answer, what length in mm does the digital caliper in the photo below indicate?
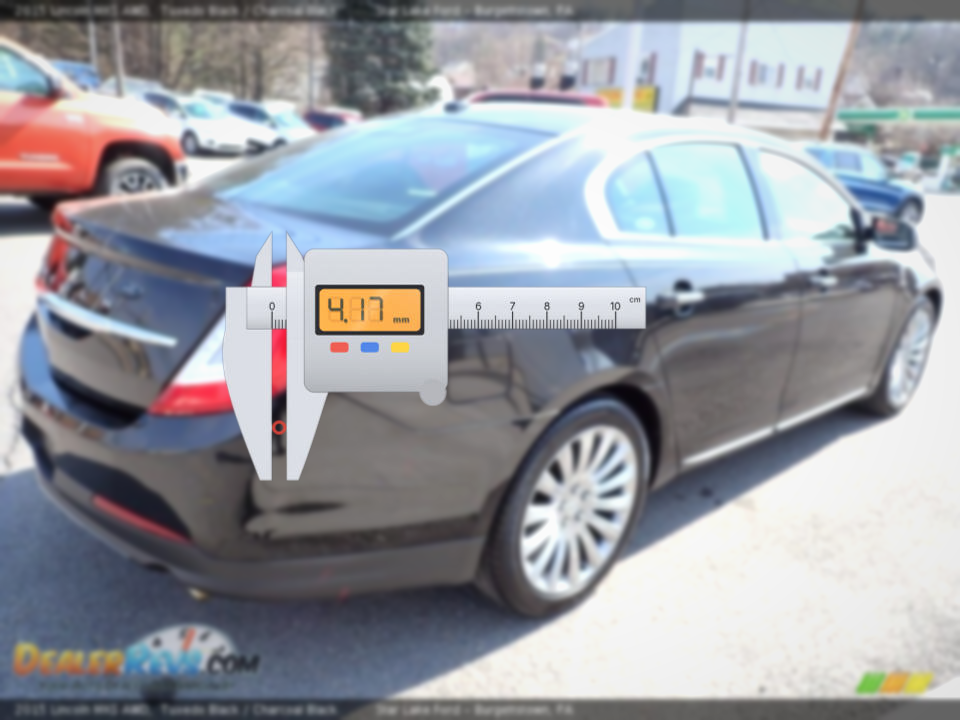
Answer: {"value": 4.17, "unit": "mm"}
